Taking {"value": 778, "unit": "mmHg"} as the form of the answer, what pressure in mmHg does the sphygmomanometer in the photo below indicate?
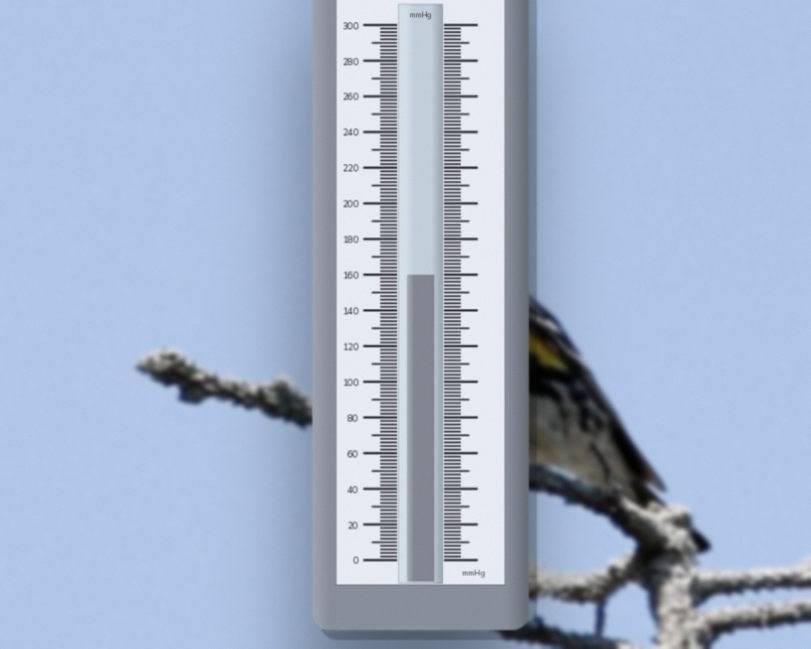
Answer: {"value": 160, "unit": "mmHg"}
